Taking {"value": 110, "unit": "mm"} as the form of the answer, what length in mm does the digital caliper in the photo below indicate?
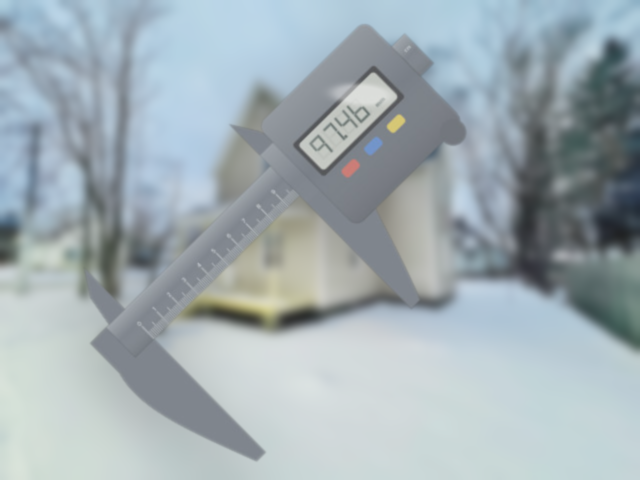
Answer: {"value": 97.46, "unit": "mm"}
